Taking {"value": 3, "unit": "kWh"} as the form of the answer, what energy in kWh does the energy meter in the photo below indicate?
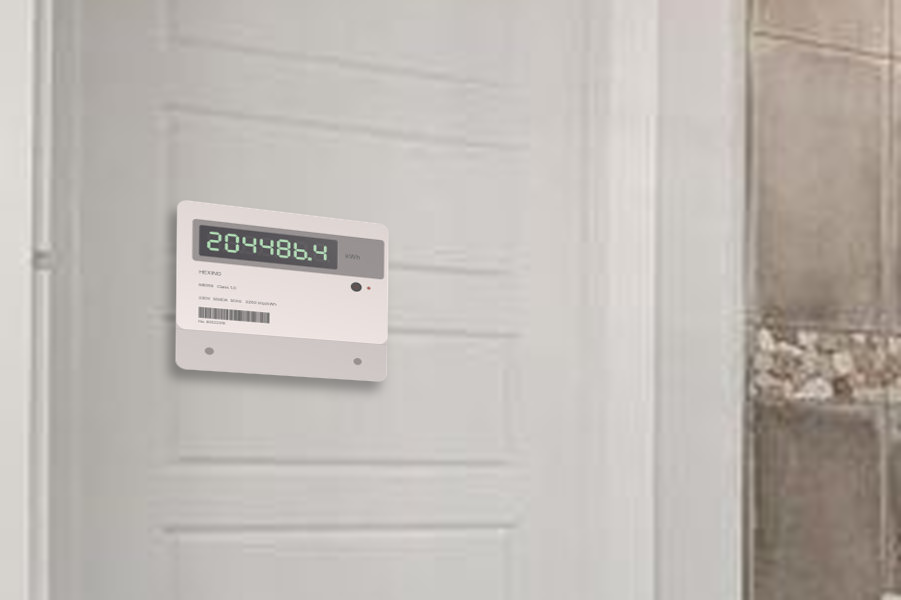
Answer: {"value": 204486.4, "unit": "kWh"}
